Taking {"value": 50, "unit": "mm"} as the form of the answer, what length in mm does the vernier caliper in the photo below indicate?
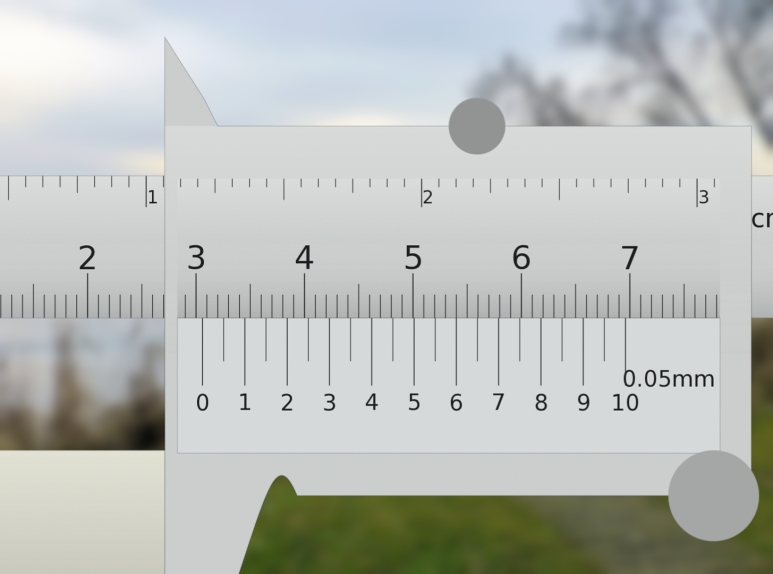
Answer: {"value": 30.6, "unit": "mm"}
